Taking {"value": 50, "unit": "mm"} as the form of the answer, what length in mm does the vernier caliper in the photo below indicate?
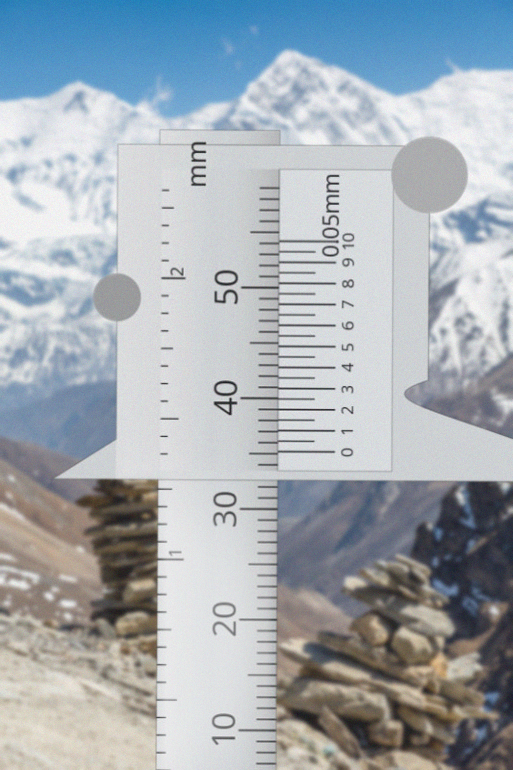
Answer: {"value": 35.2, "unit": "mm"}
